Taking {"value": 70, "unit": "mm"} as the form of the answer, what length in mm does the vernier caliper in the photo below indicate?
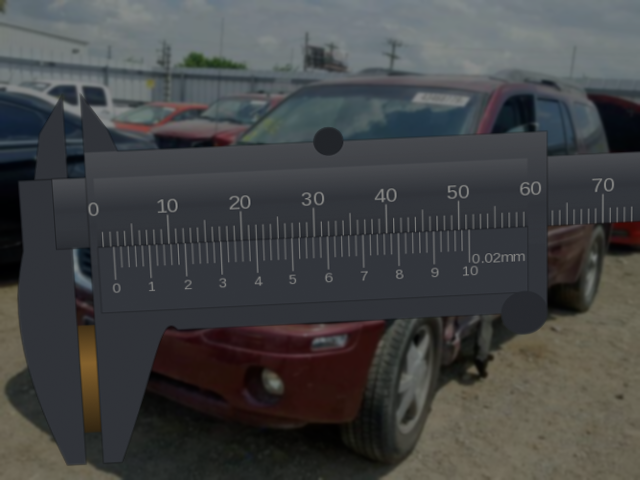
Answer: {"value": 2.4, "unit": "mm"}
